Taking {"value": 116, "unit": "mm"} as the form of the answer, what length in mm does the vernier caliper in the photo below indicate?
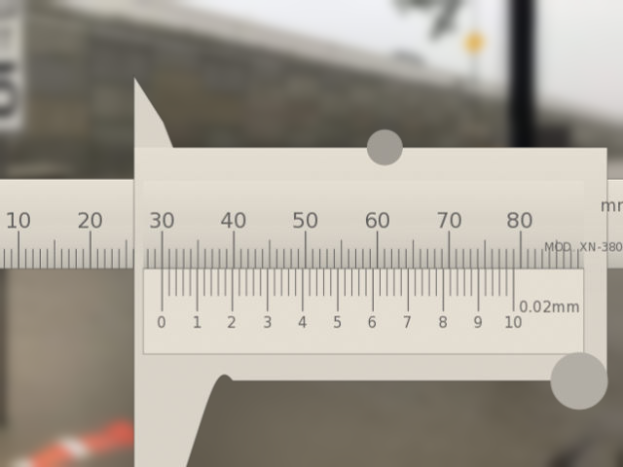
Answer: {"value": 30.0, "unit": "mm"}
